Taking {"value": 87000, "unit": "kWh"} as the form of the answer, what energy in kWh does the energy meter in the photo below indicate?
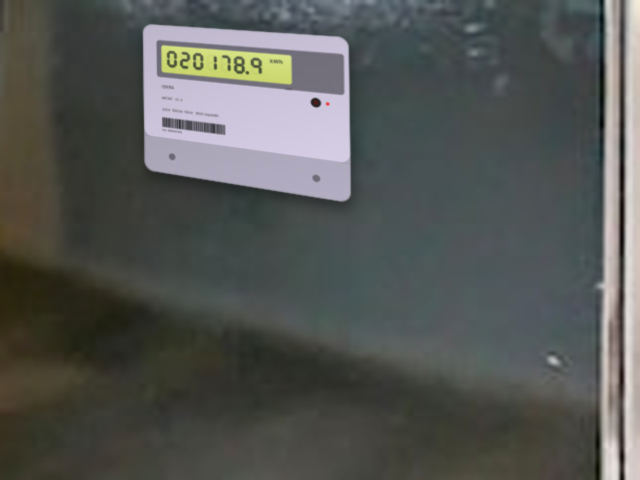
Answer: {"value": 20178.9, "unit": "kWh"}
